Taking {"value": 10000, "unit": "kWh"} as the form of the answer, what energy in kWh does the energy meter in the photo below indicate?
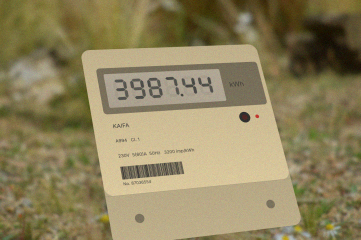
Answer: {"value": 3987.44, "unit": "kWh"}
